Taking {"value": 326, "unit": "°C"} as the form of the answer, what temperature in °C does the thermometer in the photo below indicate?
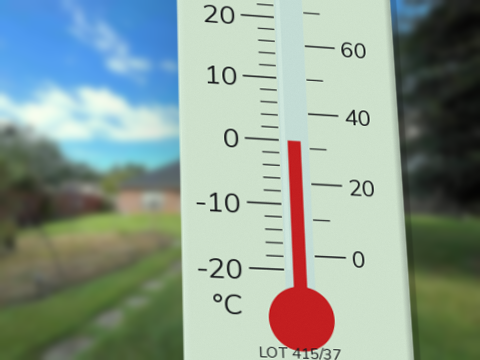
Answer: {"value": 0, "unit": "°C"}
